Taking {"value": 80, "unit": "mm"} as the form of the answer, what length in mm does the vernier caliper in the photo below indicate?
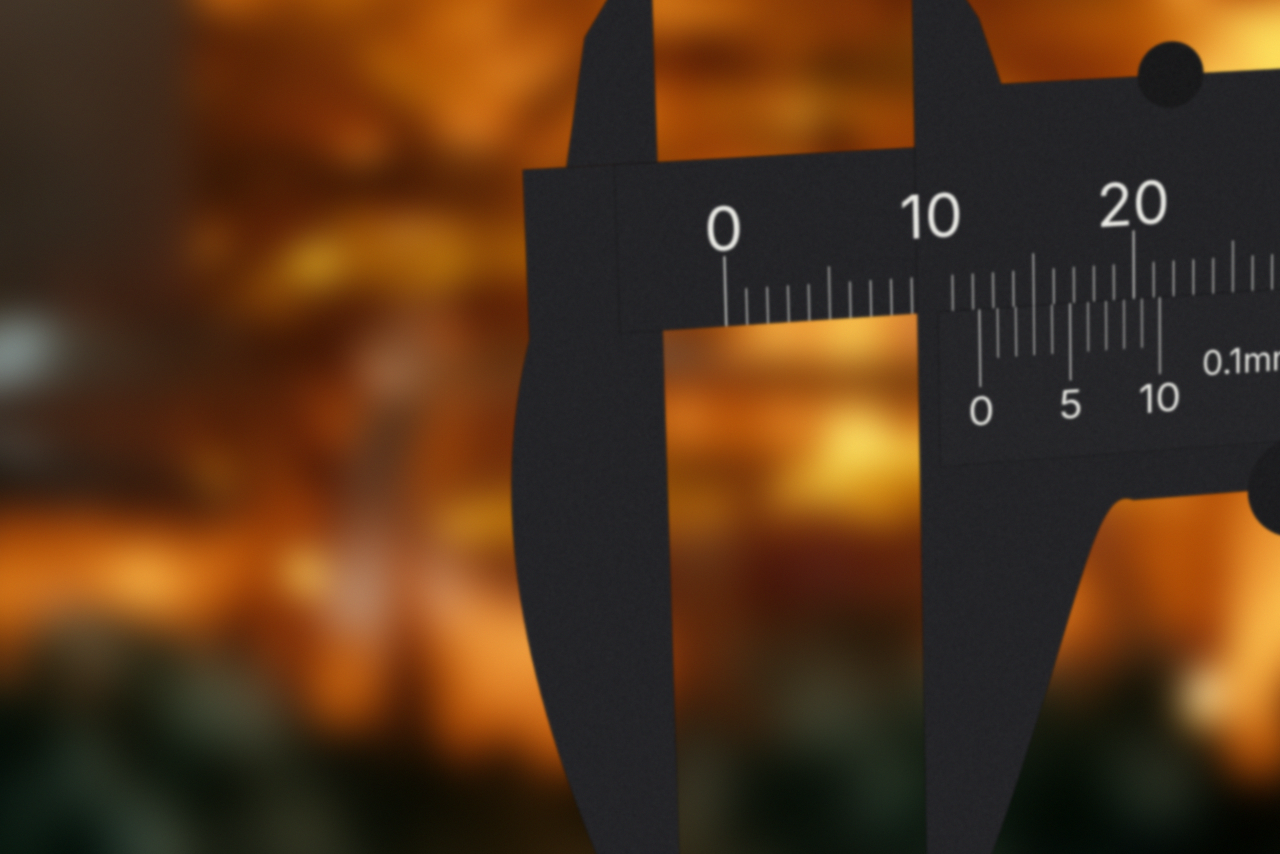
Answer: {"value": 12.3, "unit": "mm"}
